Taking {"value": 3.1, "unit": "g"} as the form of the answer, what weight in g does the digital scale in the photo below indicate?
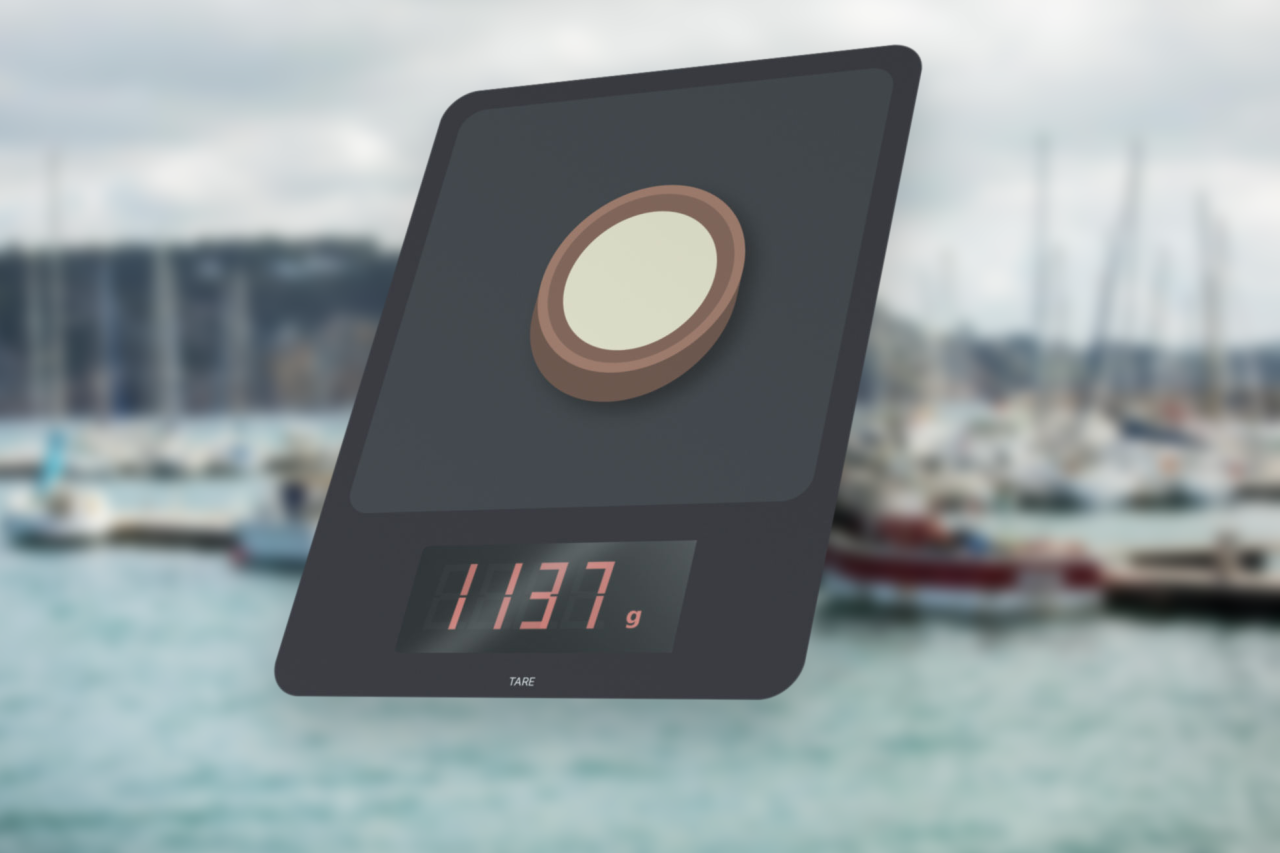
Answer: {"value": 1137, "unit": "g"}
